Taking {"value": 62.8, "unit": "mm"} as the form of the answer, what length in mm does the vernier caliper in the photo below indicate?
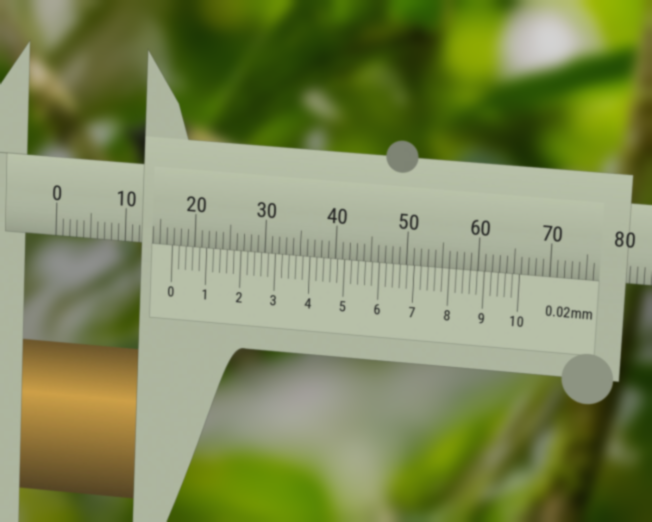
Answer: {"value": 16.8, "unit": "mm"}
